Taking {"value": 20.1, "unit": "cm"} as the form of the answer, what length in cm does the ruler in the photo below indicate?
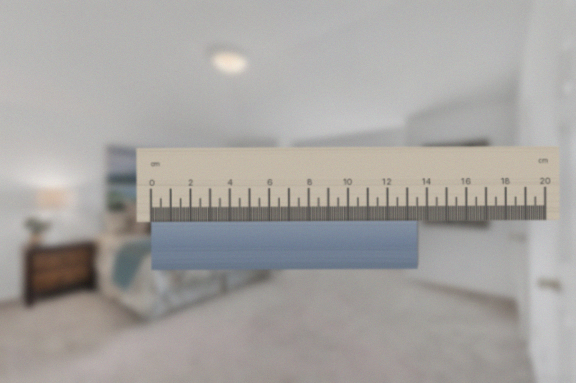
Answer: {"value": 13.5, "unit": "cm"}
